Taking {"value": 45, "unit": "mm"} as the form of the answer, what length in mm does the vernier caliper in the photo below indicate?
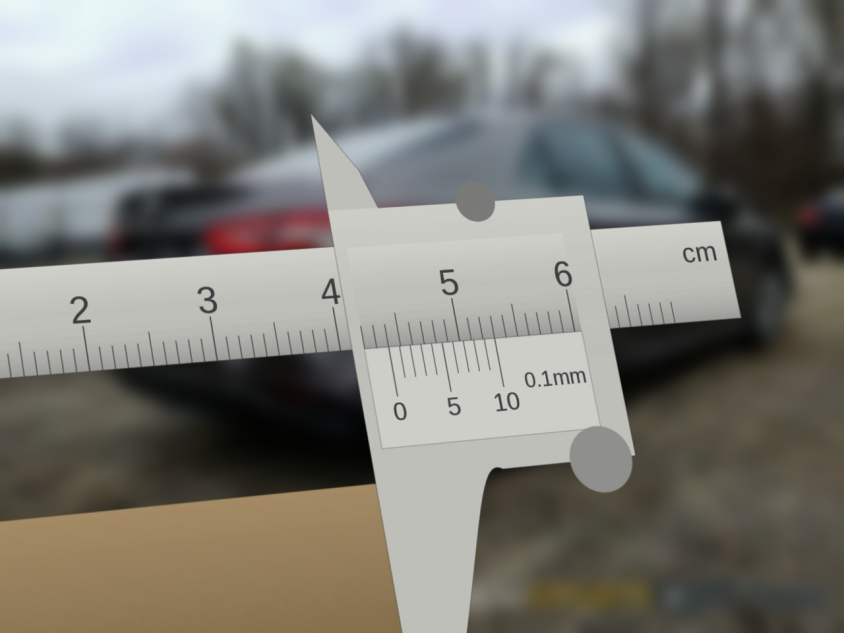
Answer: {"value": 44.0, "unit": "mm"}
